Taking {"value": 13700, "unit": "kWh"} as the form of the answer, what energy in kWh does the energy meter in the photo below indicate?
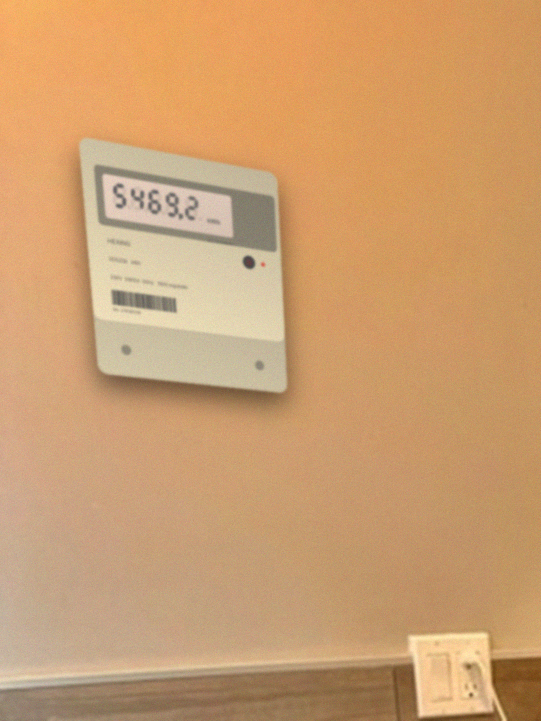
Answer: {"value": 5469.2, "unit": "kWh"}
